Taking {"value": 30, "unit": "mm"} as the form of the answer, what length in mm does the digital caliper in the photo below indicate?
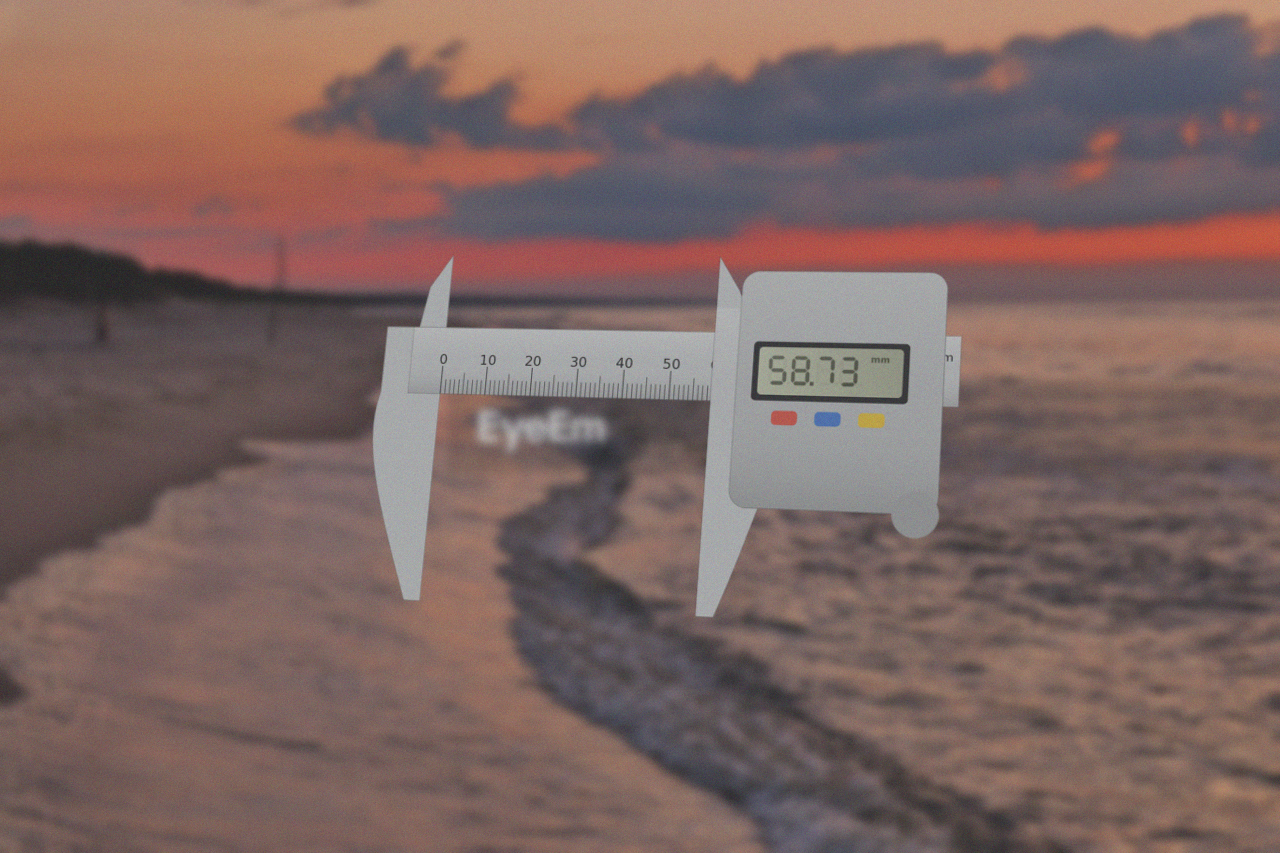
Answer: {"value": 58.73, "unit": "mm"}
